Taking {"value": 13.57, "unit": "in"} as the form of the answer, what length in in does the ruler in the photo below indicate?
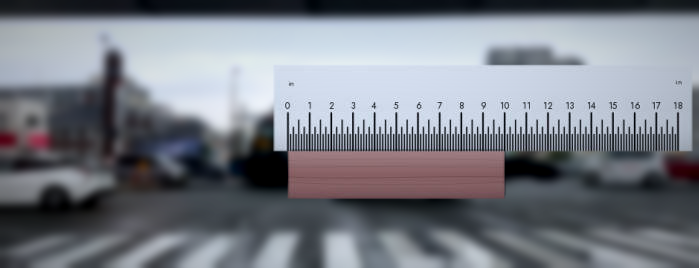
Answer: {"value": 10, "unit": "in"}
